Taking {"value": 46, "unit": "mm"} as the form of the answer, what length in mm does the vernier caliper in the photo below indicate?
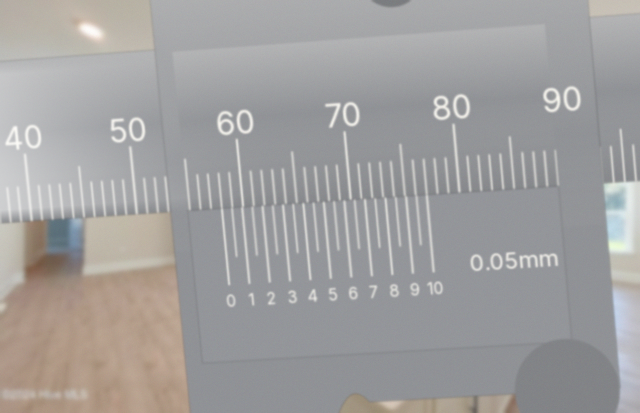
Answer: {"value": 58.0, "unit": "mm"}
